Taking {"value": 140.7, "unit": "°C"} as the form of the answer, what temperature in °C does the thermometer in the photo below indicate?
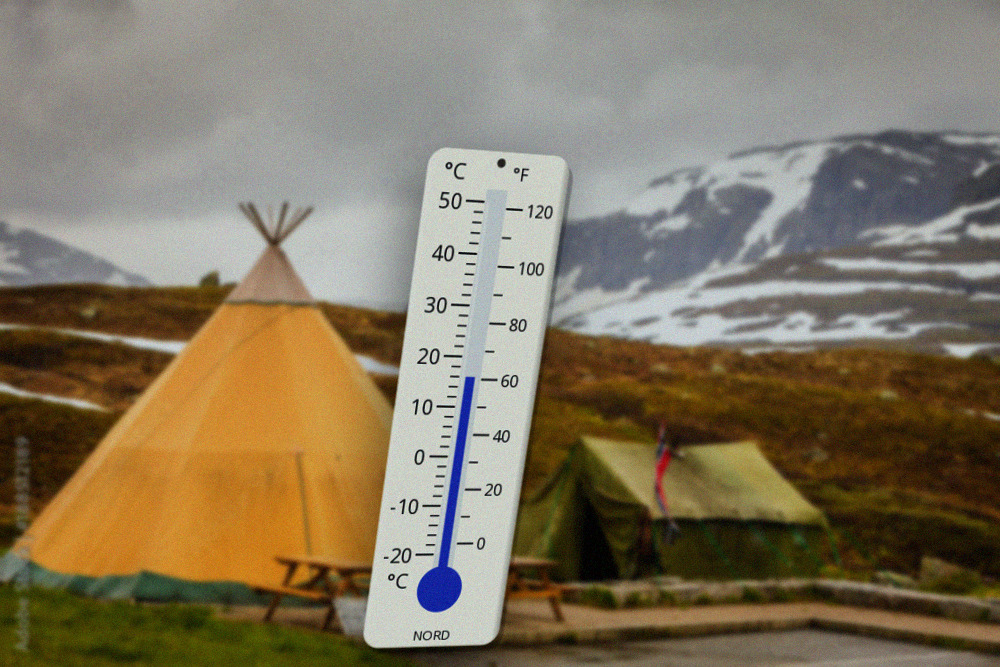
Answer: {"value": 16, "unit": "°C"}
